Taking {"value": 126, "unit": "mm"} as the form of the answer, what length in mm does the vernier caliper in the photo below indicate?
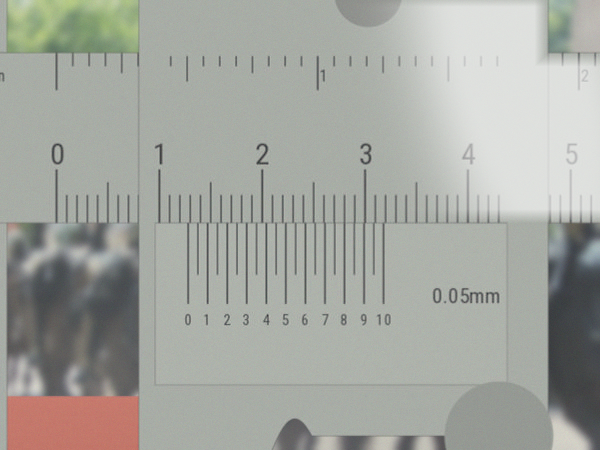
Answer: {"value": 12.8, "unit": "mm"}
